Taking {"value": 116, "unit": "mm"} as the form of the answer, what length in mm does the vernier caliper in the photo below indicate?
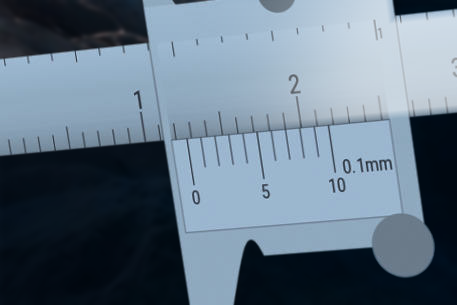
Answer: {"value": 12.7, "unit": "mm"}
